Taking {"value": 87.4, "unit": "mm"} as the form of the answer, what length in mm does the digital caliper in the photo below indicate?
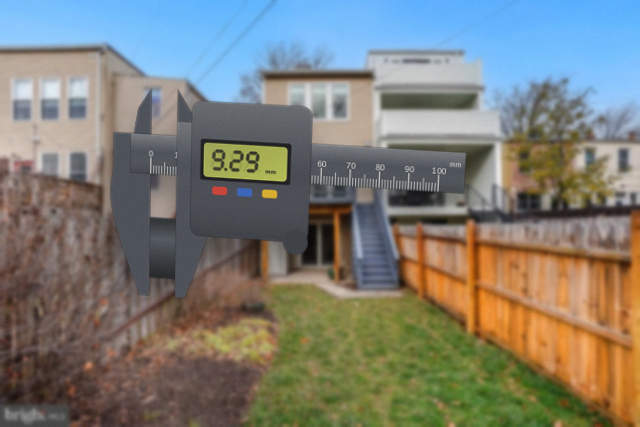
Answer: {"value": 9.29, "unit": "mm"}
